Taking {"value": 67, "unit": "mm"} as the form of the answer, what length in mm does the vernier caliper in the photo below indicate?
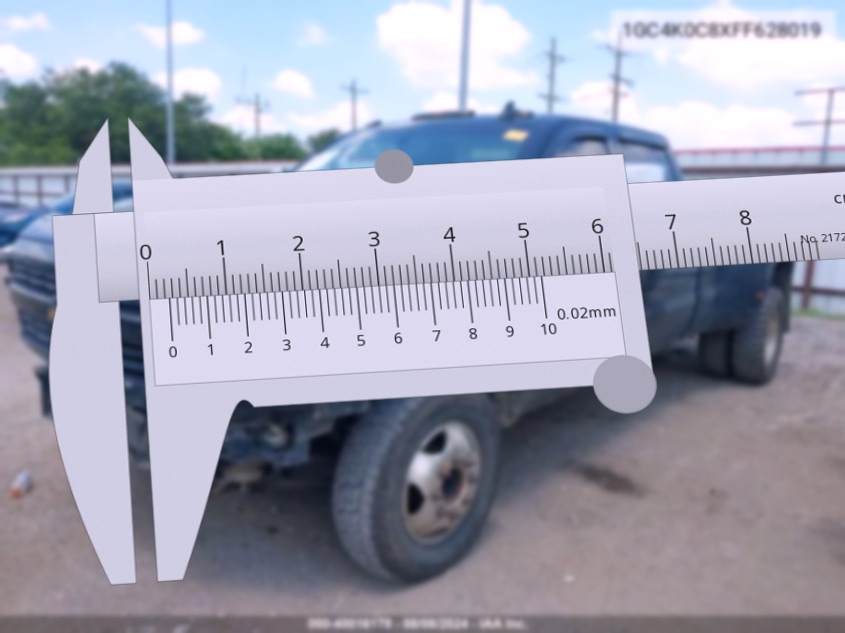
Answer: {"value": 2.6, "unit": "mm"}
